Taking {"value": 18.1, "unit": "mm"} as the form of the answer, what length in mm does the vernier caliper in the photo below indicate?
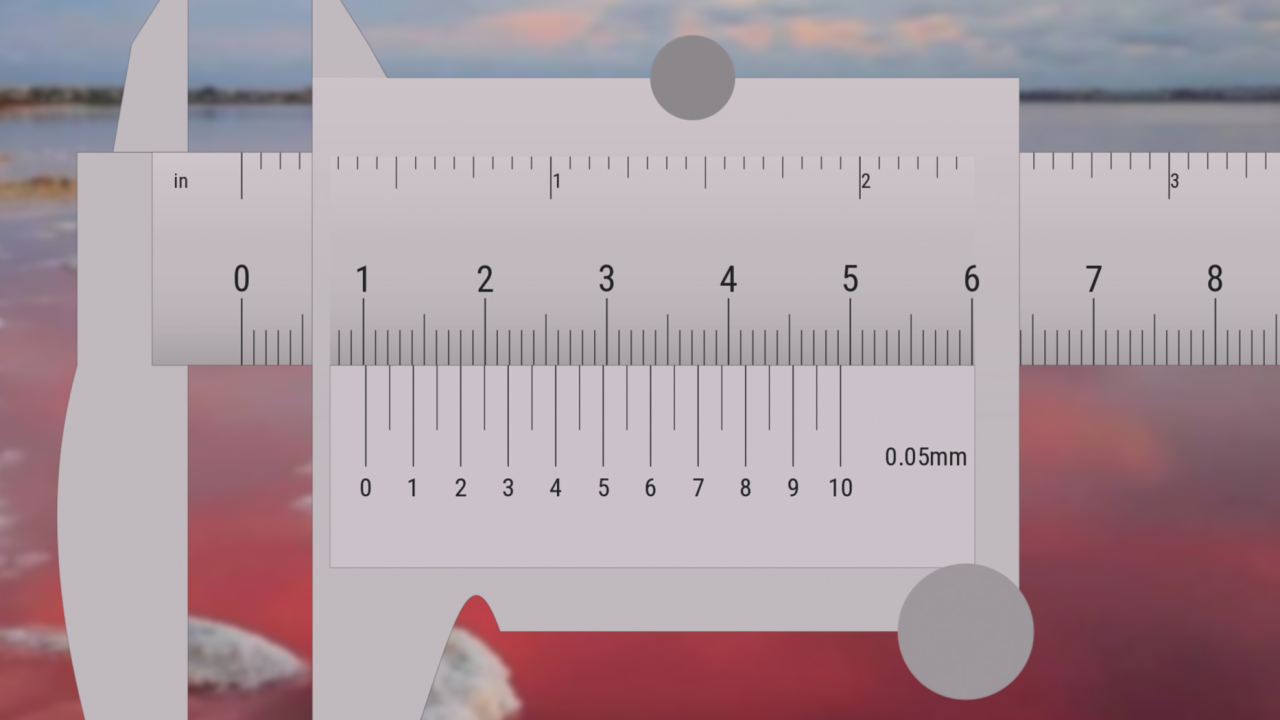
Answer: {"value": 10.2, "unit": "mm"}
